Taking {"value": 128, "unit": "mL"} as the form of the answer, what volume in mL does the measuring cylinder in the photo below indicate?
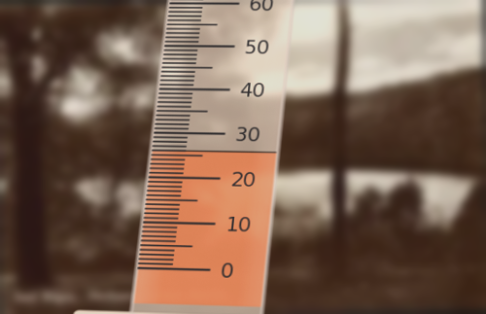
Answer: {"value": 26, "unit": "mL"}
